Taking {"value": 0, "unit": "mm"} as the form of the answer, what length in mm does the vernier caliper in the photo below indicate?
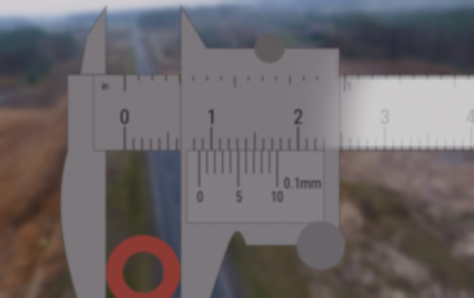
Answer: {"value": 8.6, "unit": "mm"}
